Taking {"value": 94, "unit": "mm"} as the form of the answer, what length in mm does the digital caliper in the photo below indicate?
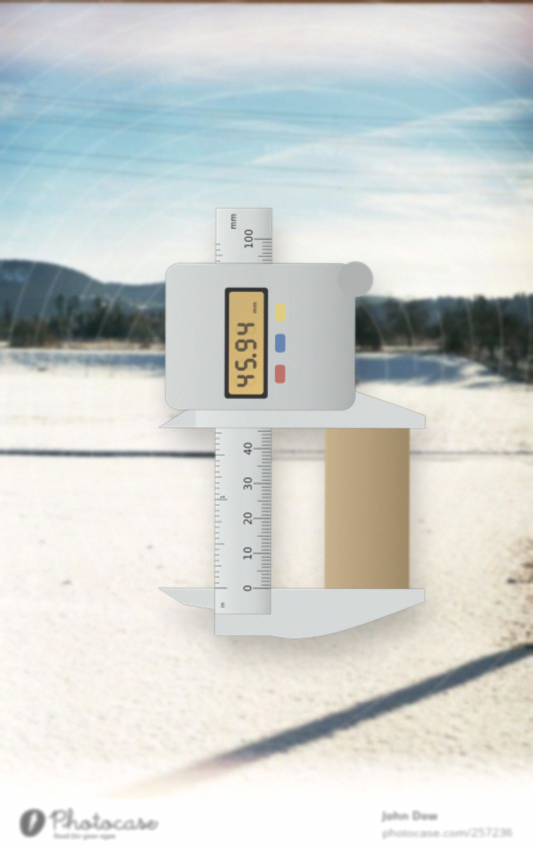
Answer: {"value": 45.94, "unit": "mm"}
